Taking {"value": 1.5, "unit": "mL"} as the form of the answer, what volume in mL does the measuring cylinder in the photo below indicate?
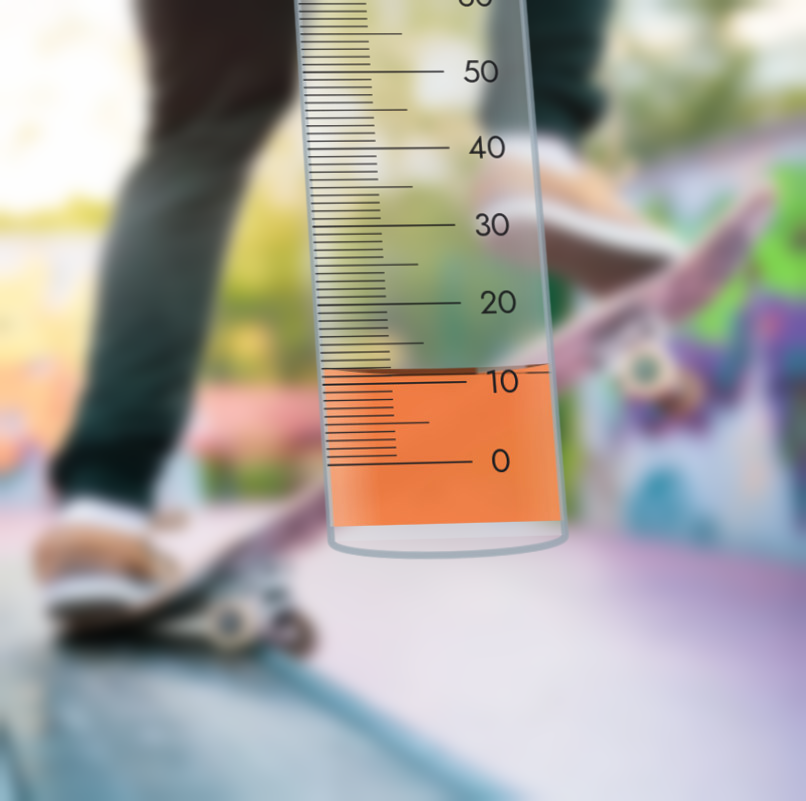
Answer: {"value": 11, "unit": "mL"}
